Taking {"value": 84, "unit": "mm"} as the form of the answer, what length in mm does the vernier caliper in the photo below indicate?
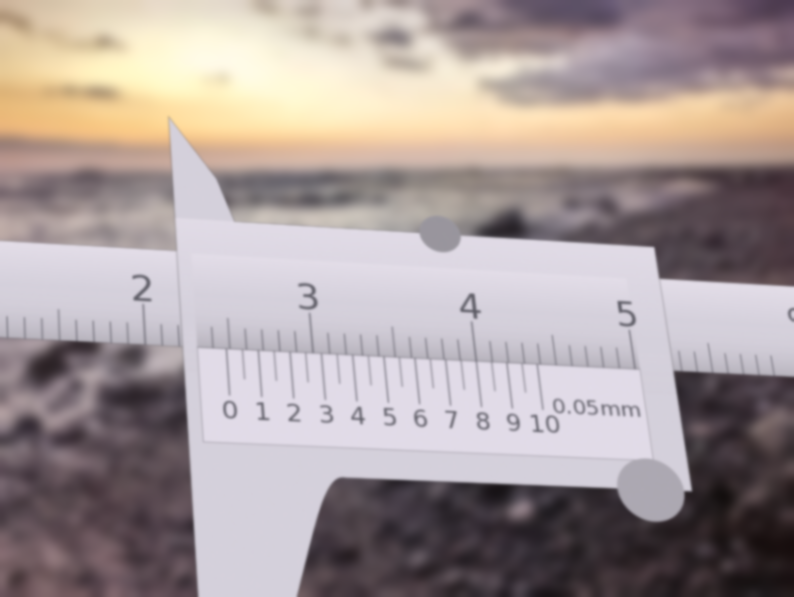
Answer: {"value": 24.8, "unit": "mm"}
